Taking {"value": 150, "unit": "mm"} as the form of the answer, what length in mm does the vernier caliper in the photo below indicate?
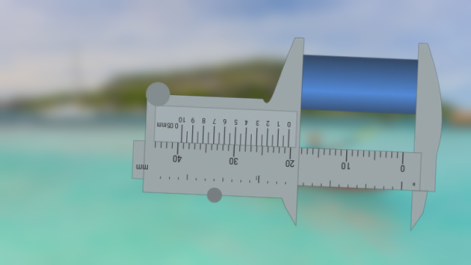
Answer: {"value": 20.4, "unit": "mm"}
